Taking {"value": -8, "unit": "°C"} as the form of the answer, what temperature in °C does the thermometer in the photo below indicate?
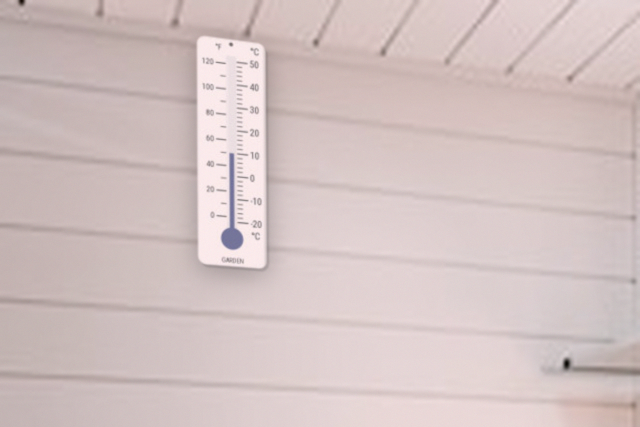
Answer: {"value": 10, "unit": "°C"}
